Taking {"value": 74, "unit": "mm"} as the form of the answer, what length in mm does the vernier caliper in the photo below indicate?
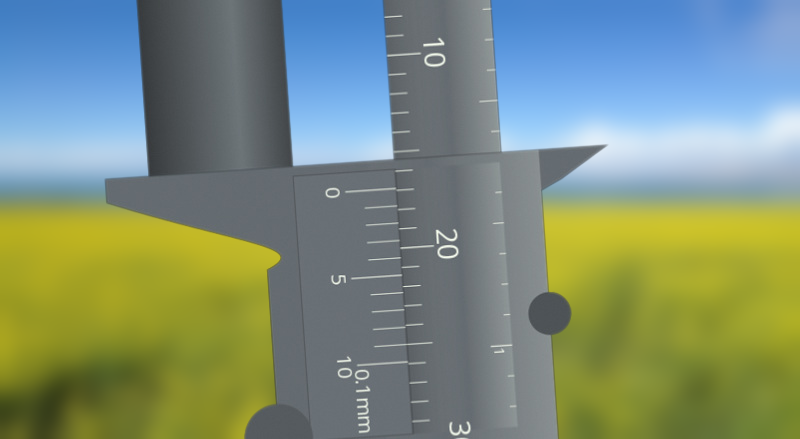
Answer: {"value": 16.9, "unit": "mm"}
